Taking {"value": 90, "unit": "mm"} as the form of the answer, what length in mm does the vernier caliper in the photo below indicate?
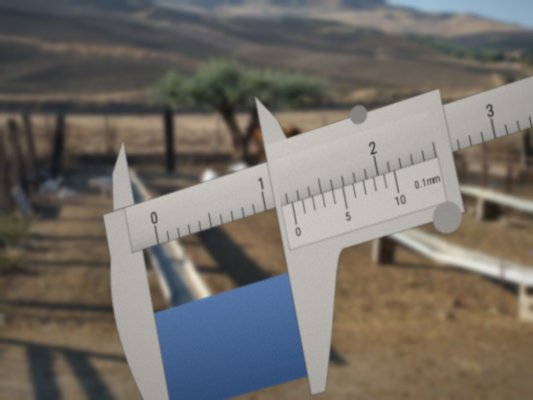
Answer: {"value": 12.4, "unit": "mm"}
